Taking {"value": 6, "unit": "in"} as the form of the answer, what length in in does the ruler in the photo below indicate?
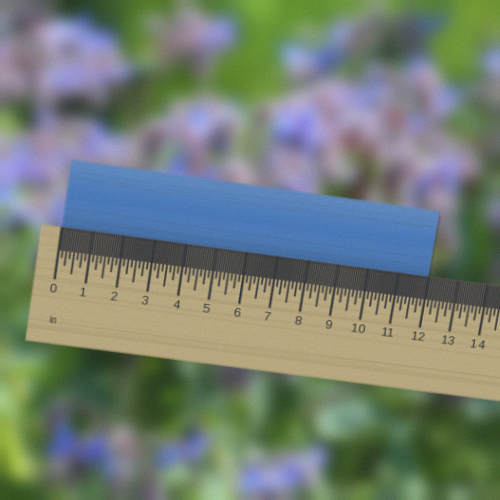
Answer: {"value": 12, "unit": "in"}
